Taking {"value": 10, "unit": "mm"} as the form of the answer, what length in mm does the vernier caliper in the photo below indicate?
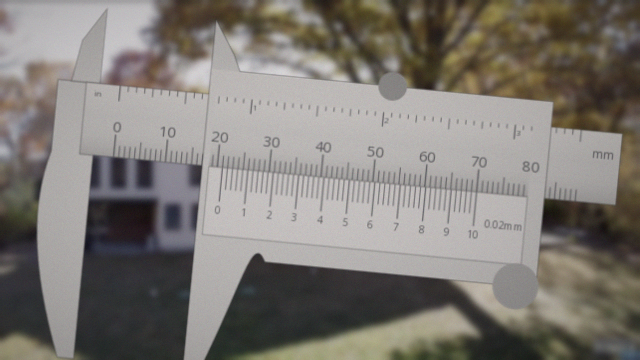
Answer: {"value": 21.0, "unit": "mm"}
